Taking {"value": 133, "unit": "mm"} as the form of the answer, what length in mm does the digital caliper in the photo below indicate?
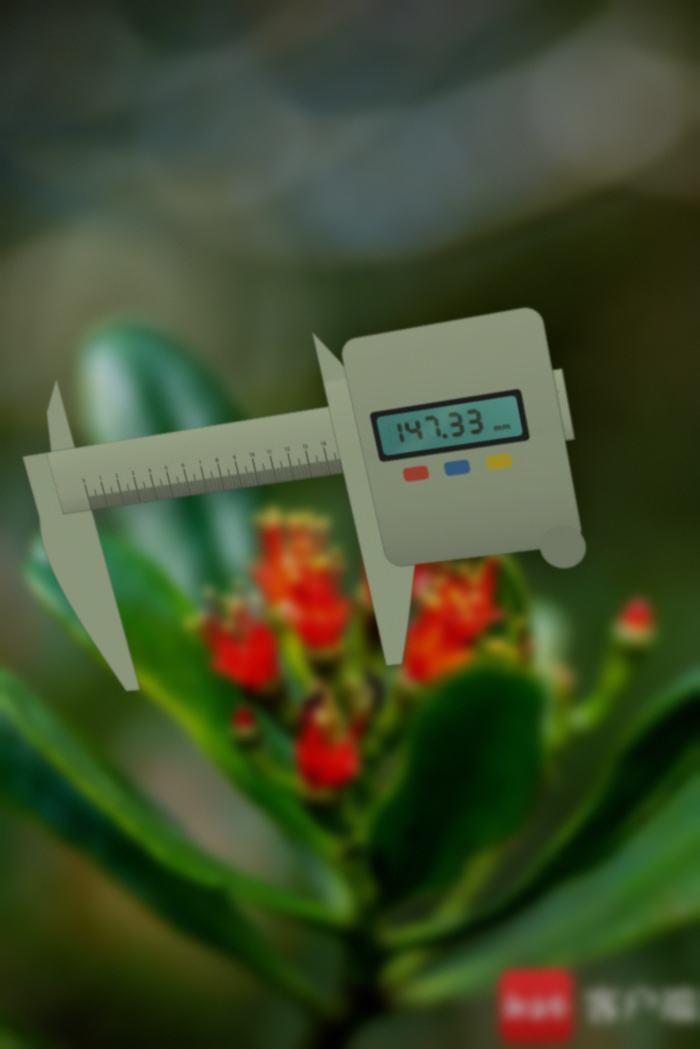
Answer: {"value": 147.33, "unit": "mm"}
